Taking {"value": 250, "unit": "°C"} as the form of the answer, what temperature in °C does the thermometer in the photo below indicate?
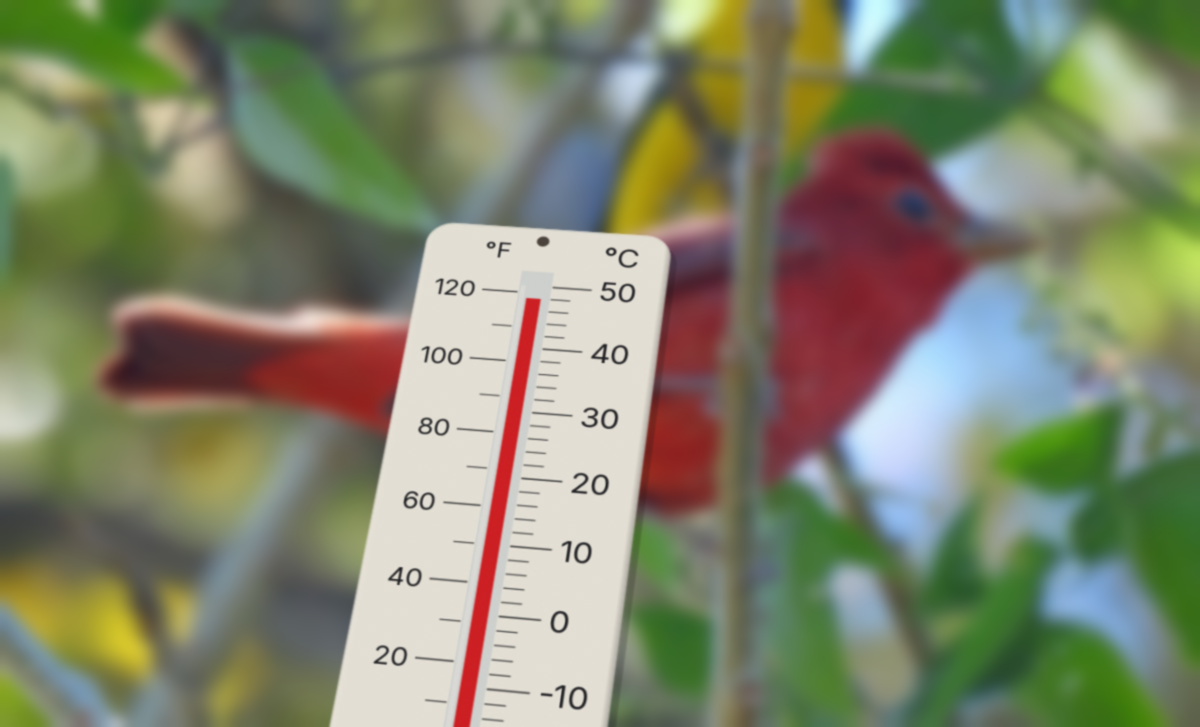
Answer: {"value": 48, "unit": "°C"}
